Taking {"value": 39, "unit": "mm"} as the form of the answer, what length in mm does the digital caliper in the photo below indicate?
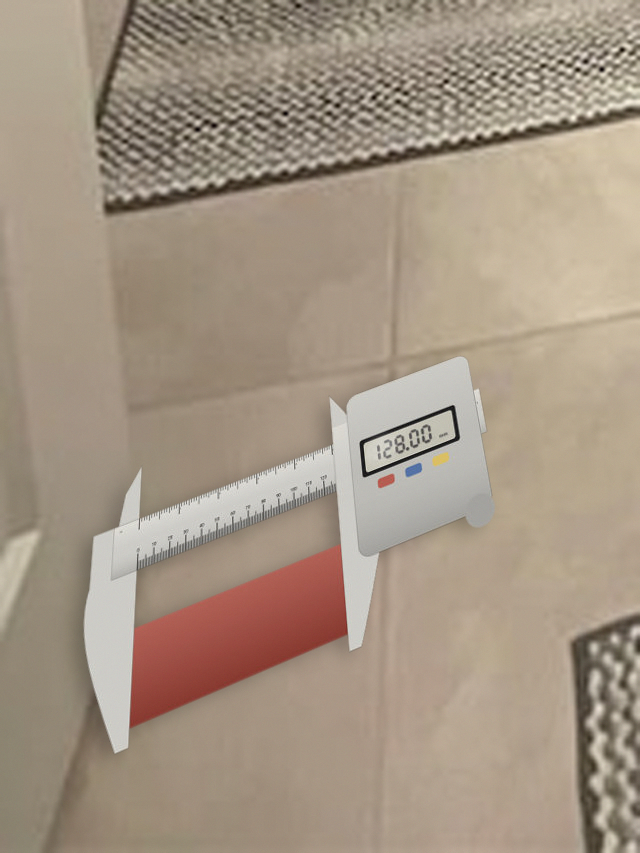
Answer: {"value": 128.00, "unit": "mm"}
